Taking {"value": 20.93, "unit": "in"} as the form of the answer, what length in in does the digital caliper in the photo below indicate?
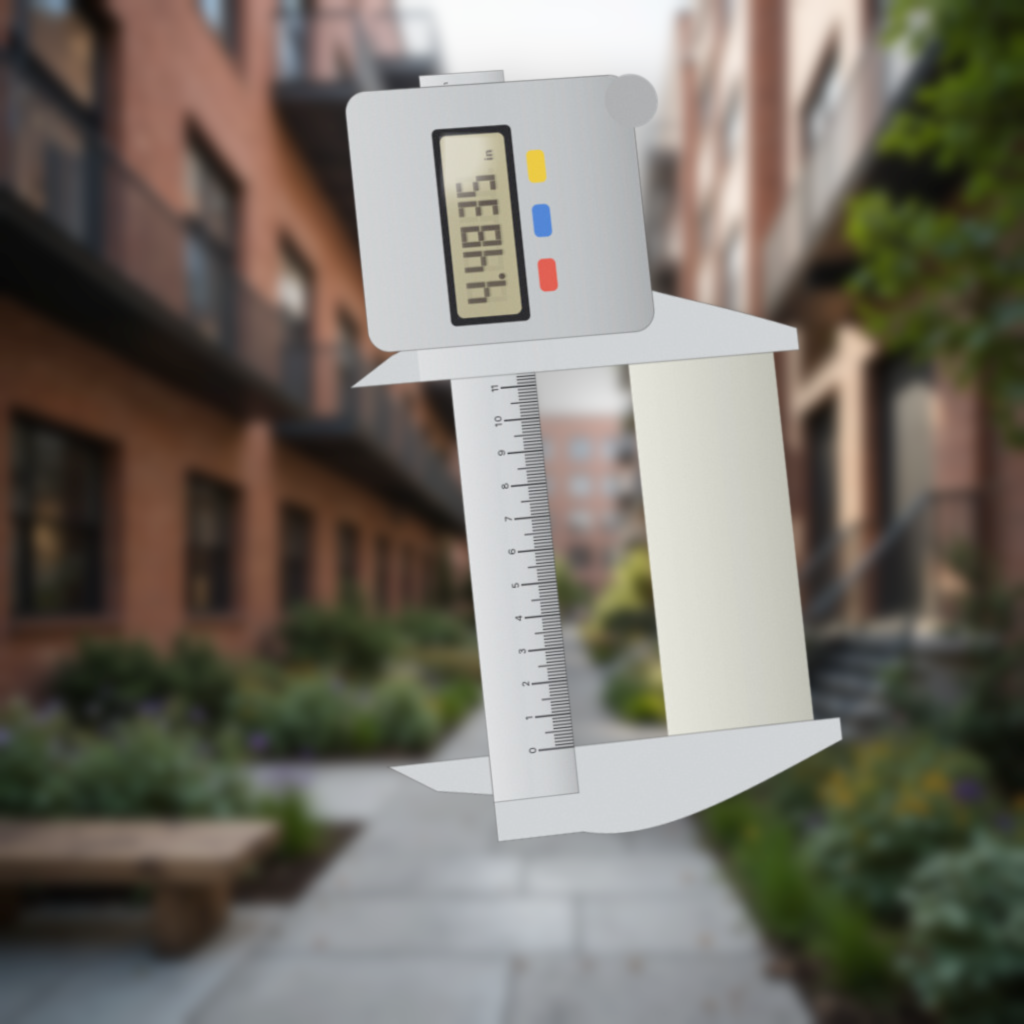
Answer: {"value": 4.4835, "unit": "in"}
